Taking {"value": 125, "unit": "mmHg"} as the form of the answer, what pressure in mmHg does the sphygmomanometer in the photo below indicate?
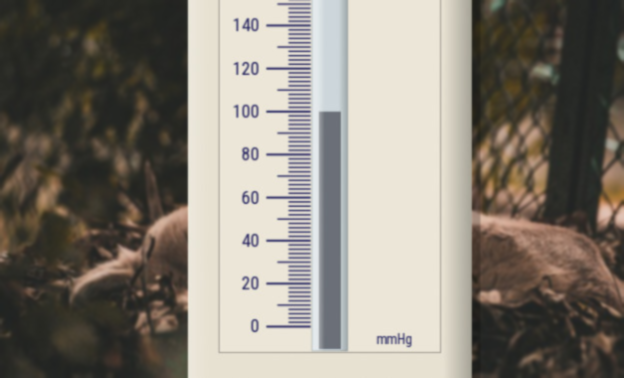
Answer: {"value": 100, "unit": "mmHg"}
